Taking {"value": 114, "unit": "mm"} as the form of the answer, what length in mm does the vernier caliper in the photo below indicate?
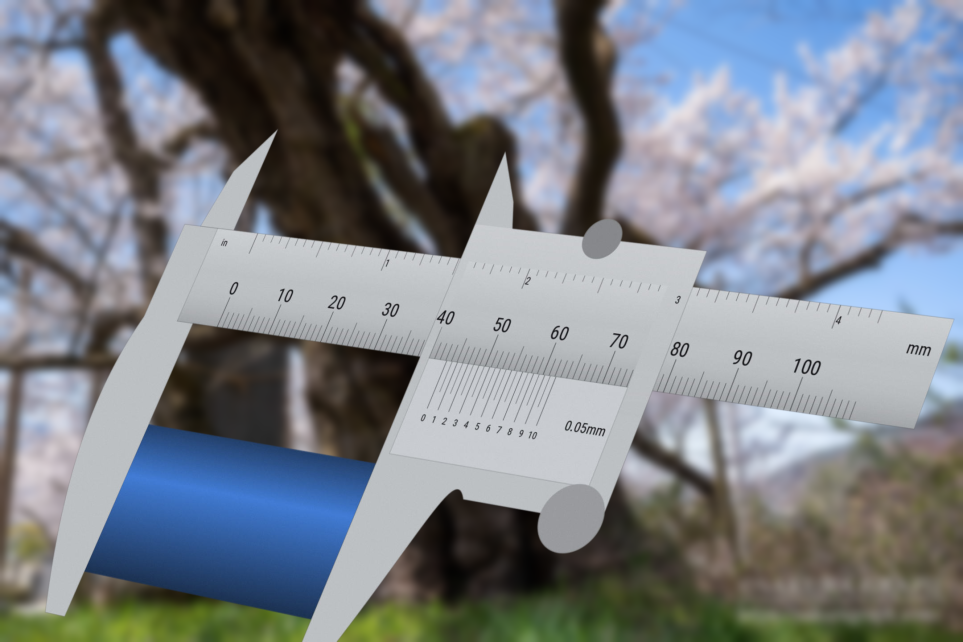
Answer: {"value": 43.2, "unit": "mm"}
